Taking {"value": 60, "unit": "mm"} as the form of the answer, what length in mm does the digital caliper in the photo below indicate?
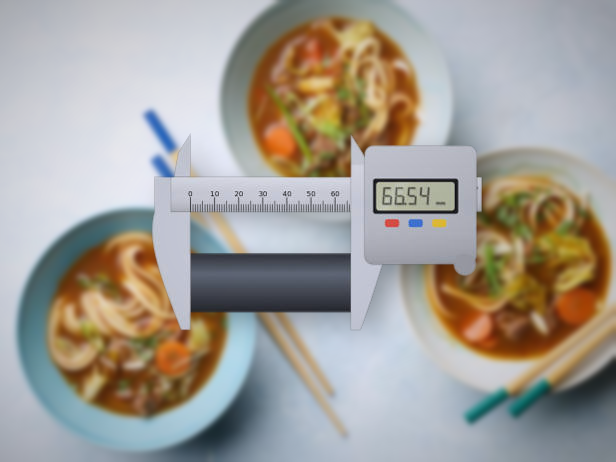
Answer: {"value": 66.54, "unit": "mm"}
